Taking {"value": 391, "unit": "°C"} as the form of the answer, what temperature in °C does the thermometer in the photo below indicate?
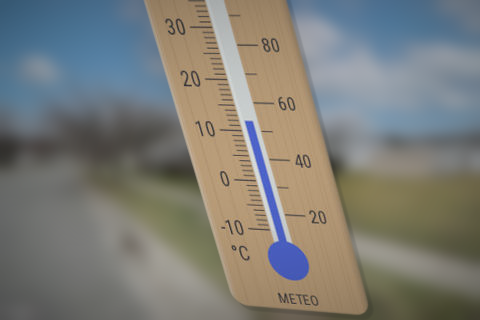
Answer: {"value": 12, "unit": "°C"}
